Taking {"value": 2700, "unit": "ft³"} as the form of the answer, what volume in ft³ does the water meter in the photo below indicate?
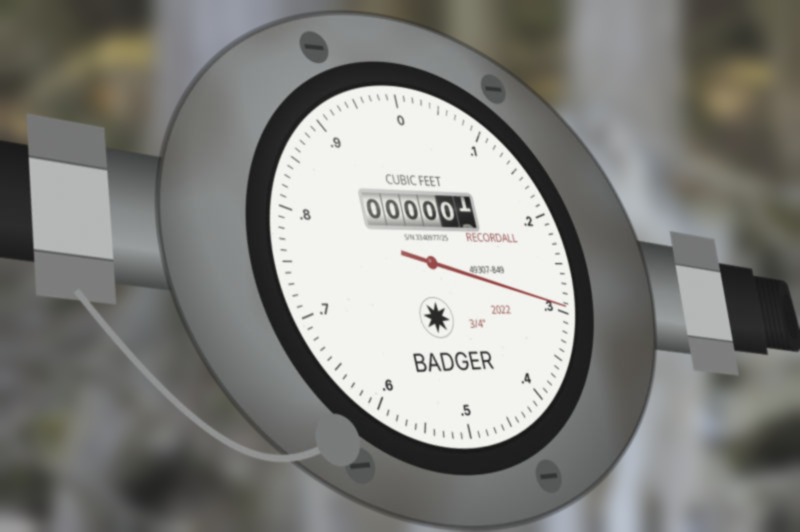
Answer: {"value": 1.29, "unit": "ft³"}
